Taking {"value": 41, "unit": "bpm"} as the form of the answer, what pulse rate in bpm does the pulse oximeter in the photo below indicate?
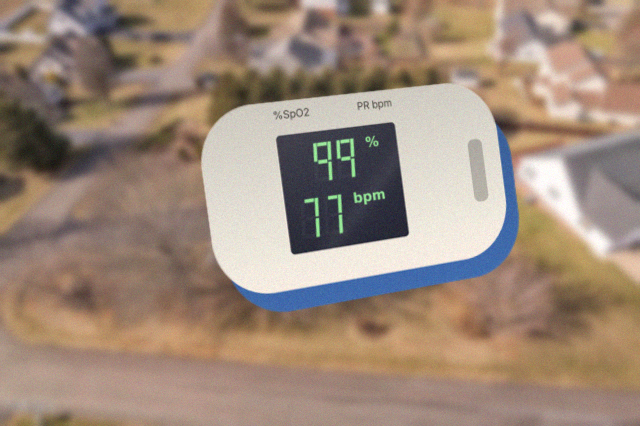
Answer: {"value": 77, "unit": "bpm"}
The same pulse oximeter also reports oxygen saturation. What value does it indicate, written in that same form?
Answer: {"value": 99, "unit": "%"}
